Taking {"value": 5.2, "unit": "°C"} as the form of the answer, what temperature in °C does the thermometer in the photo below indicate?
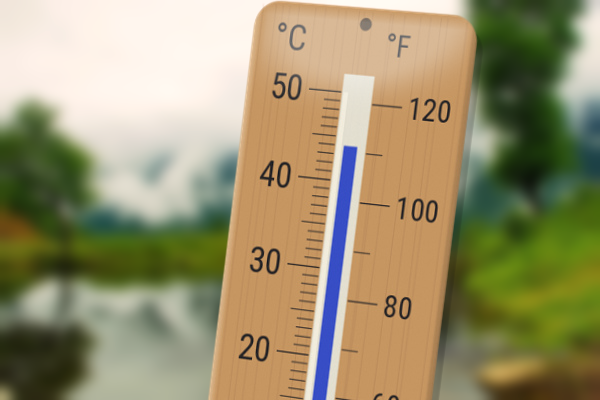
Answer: {"value": 44, "unit": "°C"}
